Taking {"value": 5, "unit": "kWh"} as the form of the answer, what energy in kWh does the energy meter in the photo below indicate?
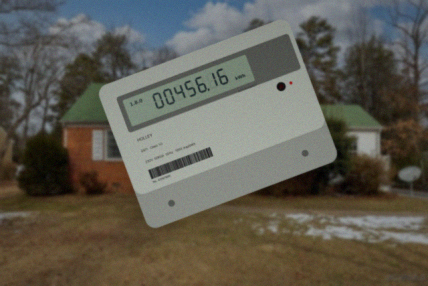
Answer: {"value": 456.16, "unit": "kWh"}
